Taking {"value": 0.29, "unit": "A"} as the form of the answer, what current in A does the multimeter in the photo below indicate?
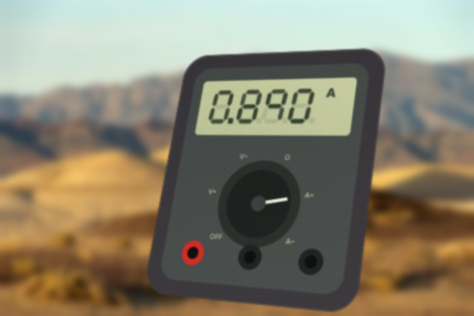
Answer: {"value": 0.890, "unit": "A"}
